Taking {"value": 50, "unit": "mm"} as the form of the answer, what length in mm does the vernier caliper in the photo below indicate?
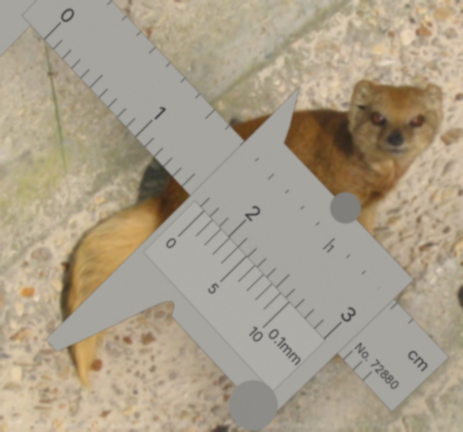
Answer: {"value": 17.4, "unit": "mm"}
